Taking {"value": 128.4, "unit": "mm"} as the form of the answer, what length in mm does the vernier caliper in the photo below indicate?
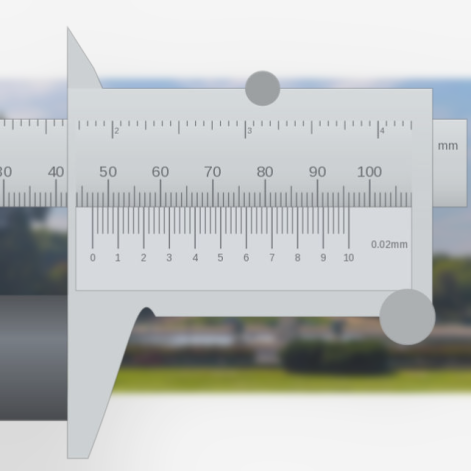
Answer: {"value": 47.0, "unit": "mm"}
